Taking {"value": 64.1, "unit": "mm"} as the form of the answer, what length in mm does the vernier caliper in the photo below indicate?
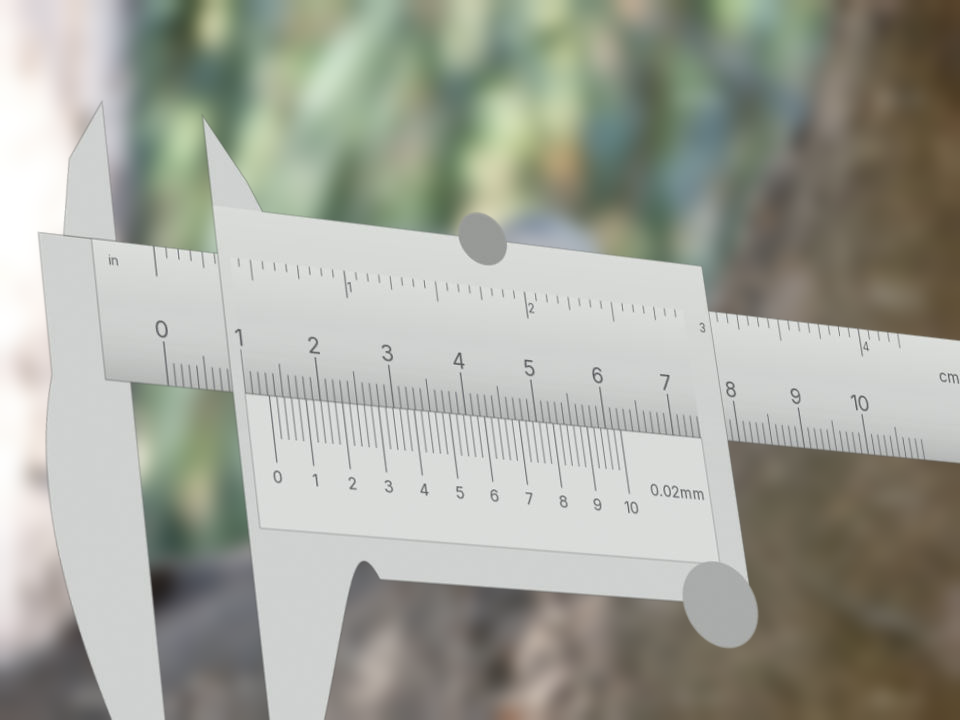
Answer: {"value": 13.2, "unit": "mm"}
